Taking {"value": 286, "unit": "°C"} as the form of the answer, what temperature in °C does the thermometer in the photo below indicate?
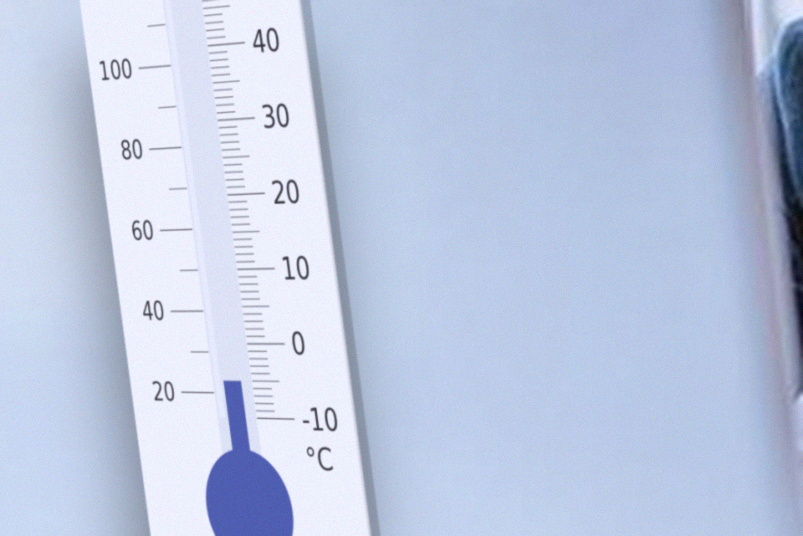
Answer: {"value": -5, "unit": "°C"}
